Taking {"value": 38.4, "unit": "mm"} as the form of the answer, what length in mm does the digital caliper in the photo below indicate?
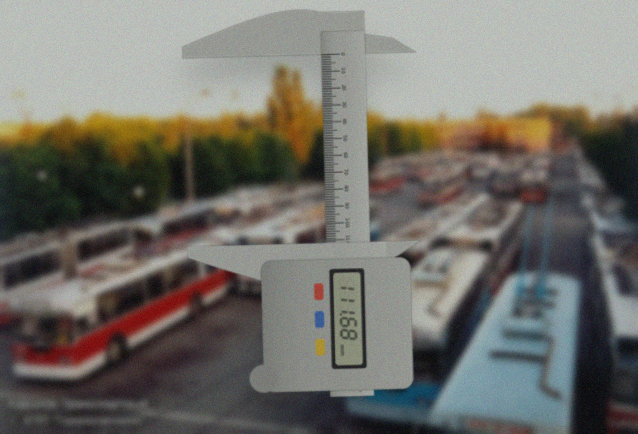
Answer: {"value": 111.68, "unit": "mm"}
